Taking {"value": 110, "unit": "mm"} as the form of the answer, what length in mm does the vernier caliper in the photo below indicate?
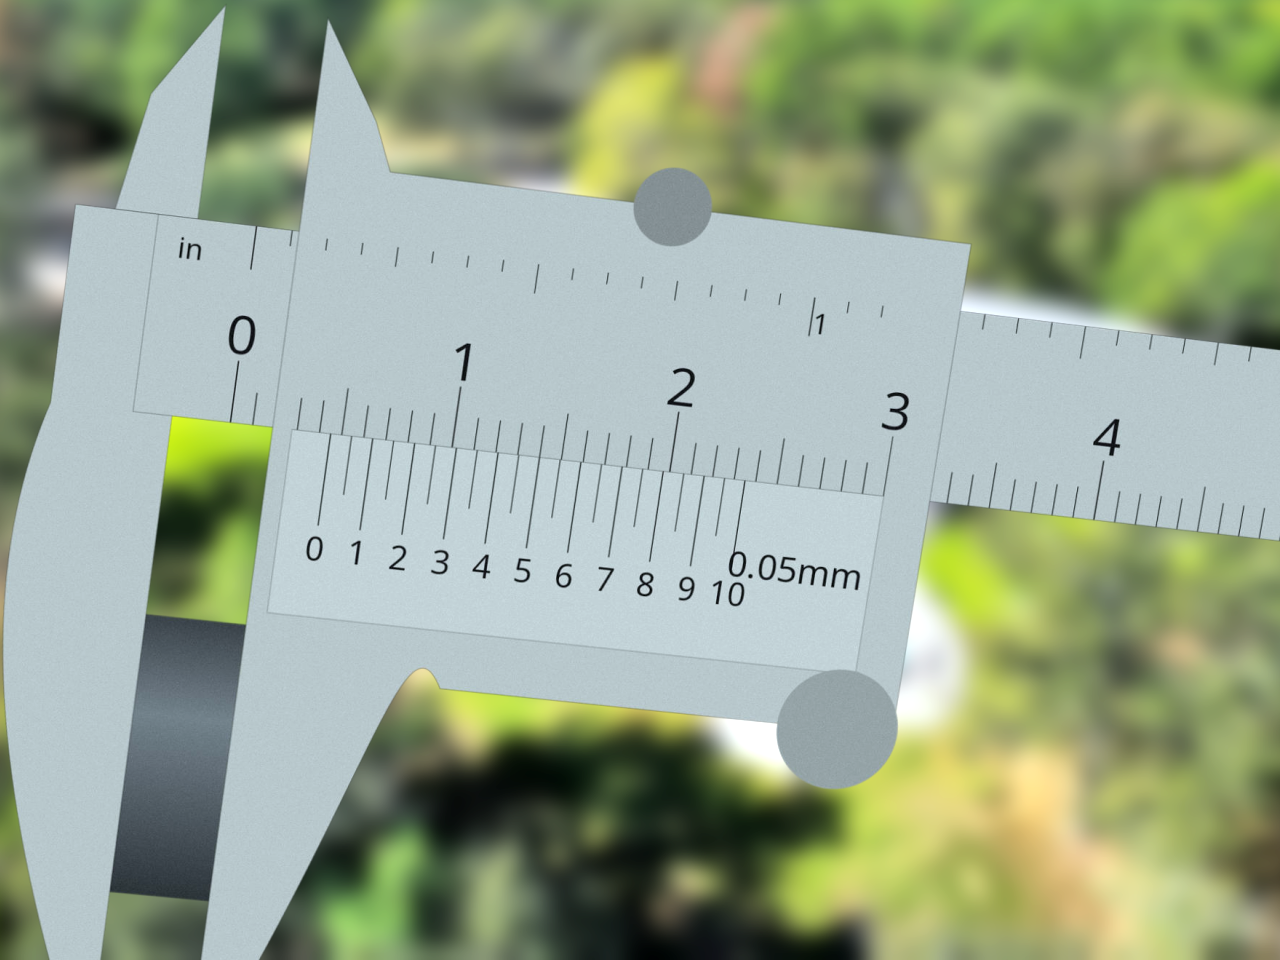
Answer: {"value": 4.5, "unit": "mm"}
